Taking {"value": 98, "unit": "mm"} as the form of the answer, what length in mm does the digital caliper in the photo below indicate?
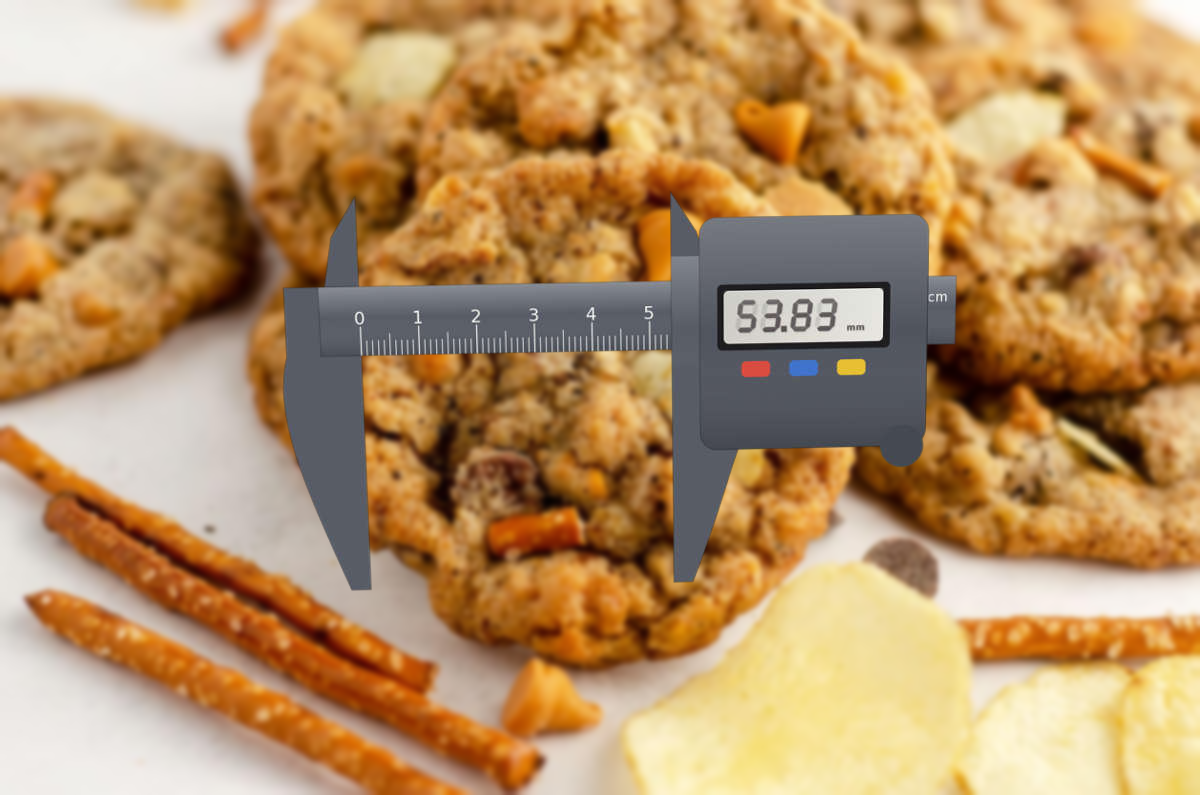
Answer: {"value": 53.83, "unit": "mm"}
